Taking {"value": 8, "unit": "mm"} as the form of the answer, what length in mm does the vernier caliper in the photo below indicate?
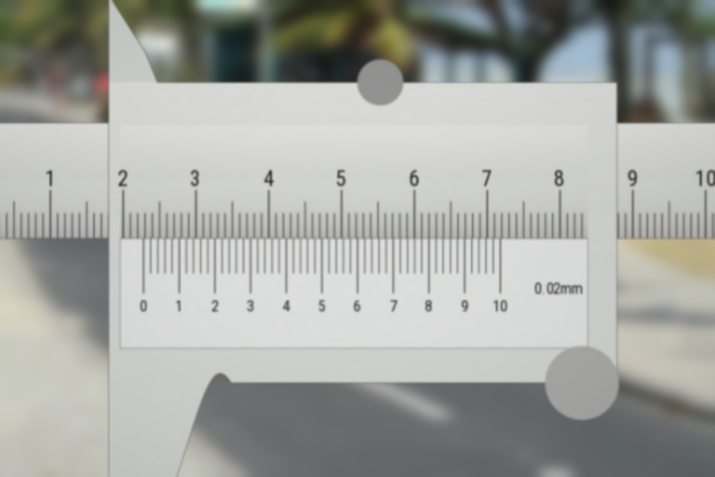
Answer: {"value": 22.8, "unit": "mm"}
